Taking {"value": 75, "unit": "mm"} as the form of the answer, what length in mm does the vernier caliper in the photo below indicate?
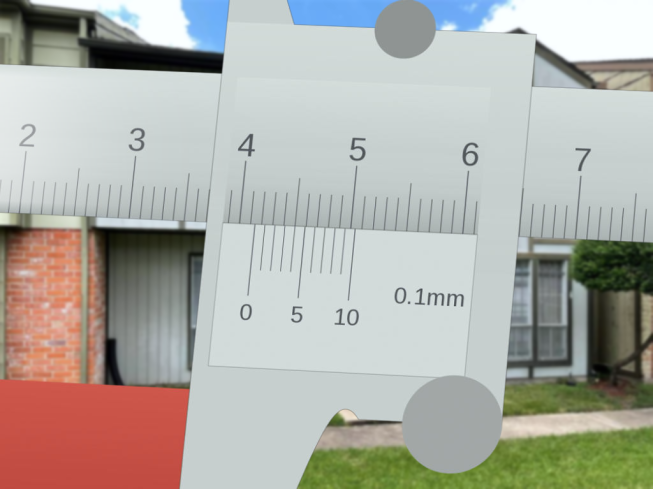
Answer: {"value": 41.4, "unit": "mm"}
